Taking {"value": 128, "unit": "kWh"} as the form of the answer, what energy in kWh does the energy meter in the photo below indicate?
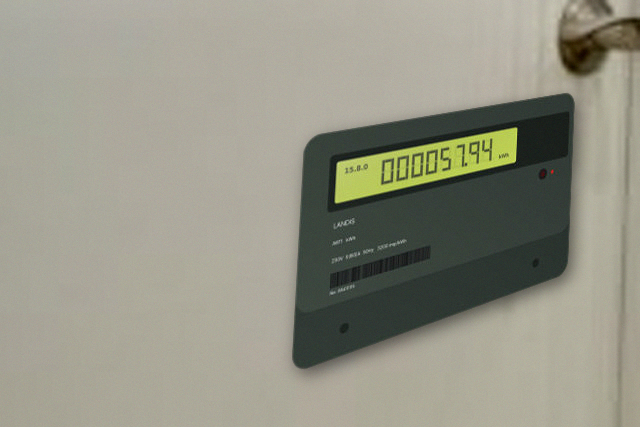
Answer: {"value": 57.94, "unit": "kWh"}
